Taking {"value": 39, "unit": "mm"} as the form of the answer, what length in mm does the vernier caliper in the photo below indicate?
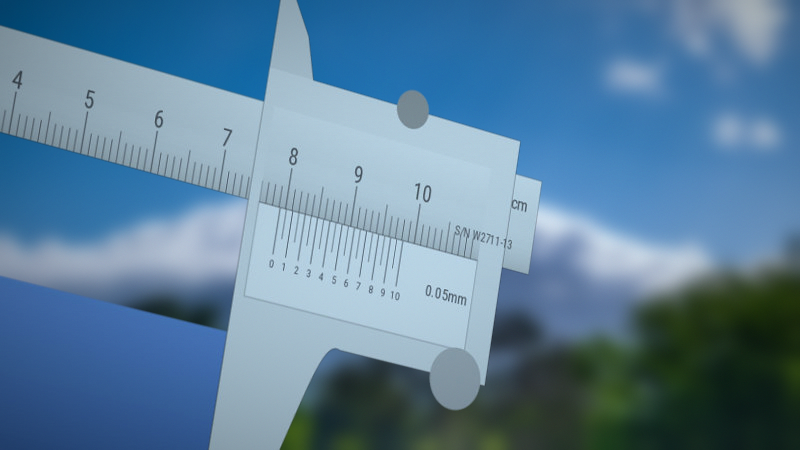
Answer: {"value": 79.2, "unit": "mm"}
